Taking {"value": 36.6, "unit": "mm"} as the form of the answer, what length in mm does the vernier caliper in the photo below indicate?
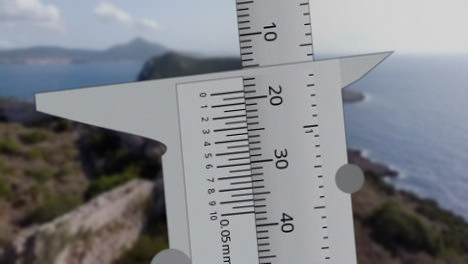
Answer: {"value": 18.8, "unit": "mm"}
